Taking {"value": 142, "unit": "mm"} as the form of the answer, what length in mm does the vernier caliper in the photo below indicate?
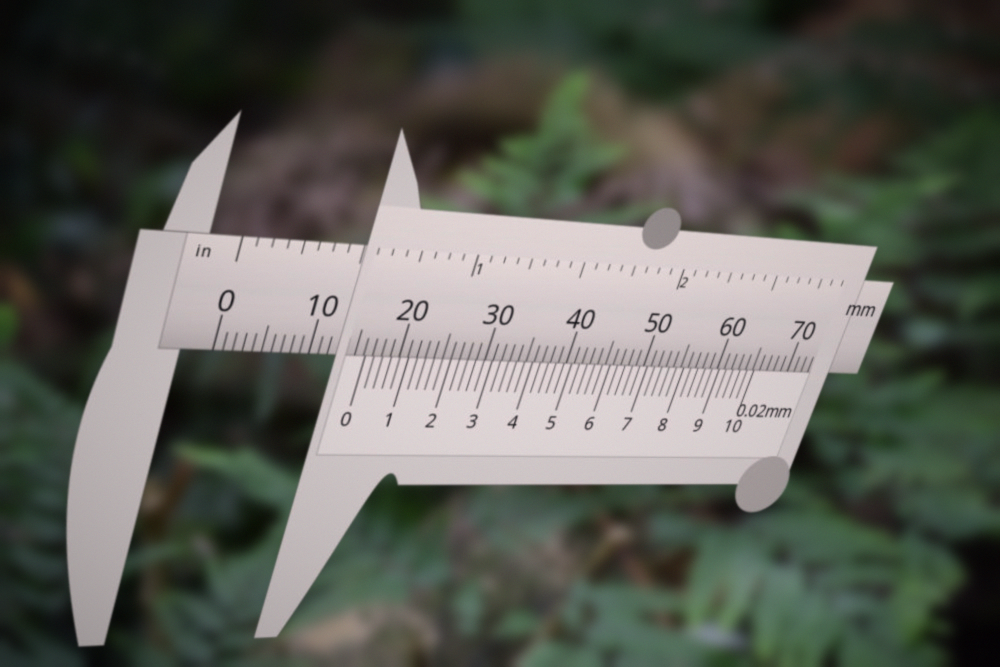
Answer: {"value": 16.2, "unit": "mm"}
